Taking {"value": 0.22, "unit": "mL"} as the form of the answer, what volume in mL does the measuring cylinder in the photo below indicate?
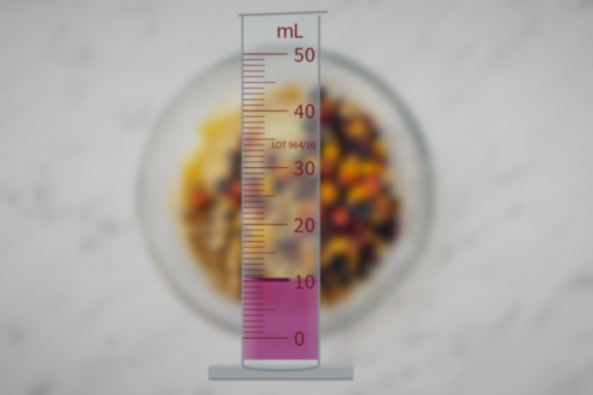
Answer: {"value": 10, "unit": "mL"}
